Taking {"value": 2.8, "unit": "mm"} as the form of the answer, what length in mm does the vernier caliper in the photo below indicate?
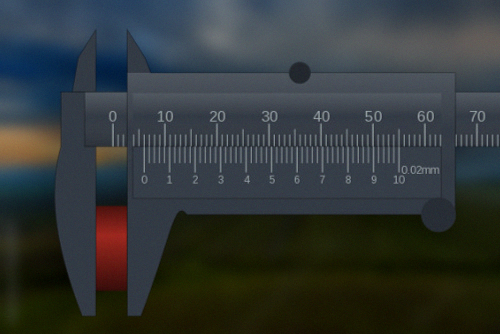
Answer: {"value": 6.0, "unit": "mm"}
